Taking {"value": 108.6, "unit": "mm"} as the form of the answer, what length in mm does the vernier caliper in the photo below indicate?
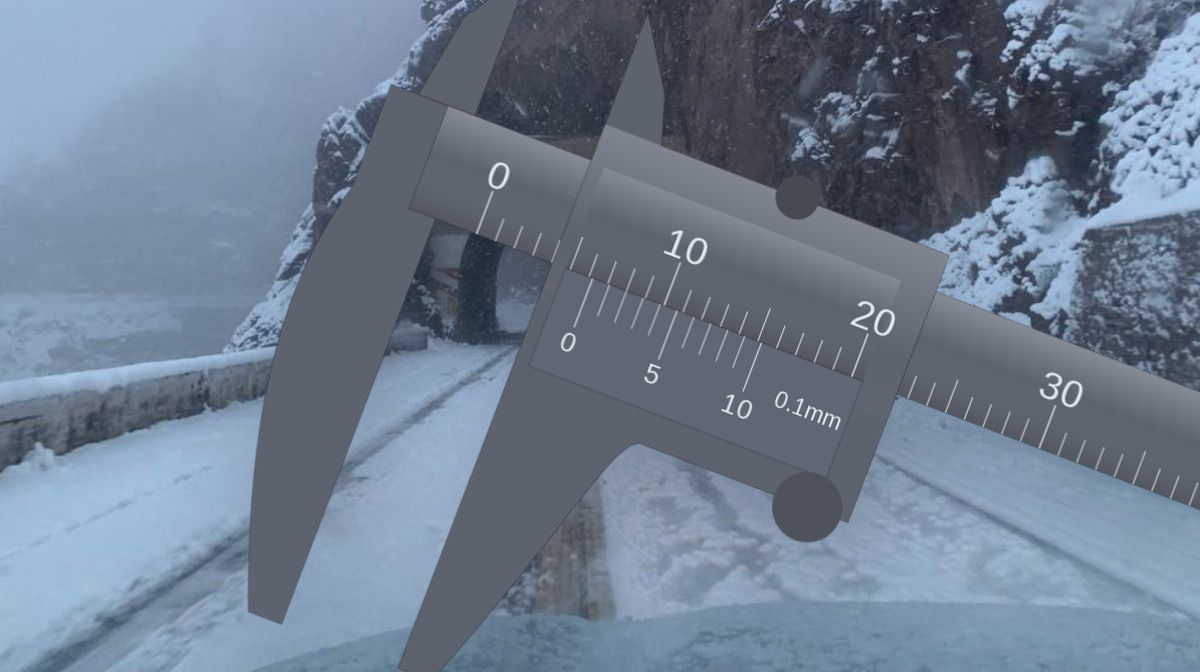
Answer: {"value": 6.2, "unit": "mm"}
